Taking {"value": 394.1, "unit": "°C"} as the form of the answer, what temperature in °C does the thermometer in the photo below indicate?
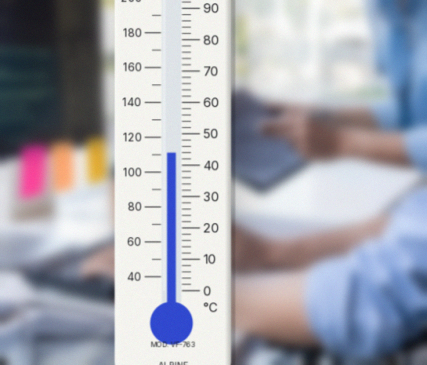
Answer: {"value": 44, "unit": "°C"}
